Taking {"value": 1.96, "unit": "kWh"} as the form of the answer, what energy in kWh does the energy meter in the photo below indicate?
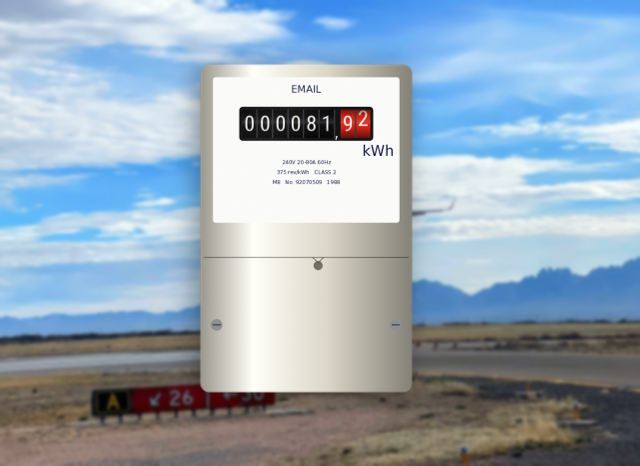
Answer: {"value": 81.92, "unit": "kWh"}
